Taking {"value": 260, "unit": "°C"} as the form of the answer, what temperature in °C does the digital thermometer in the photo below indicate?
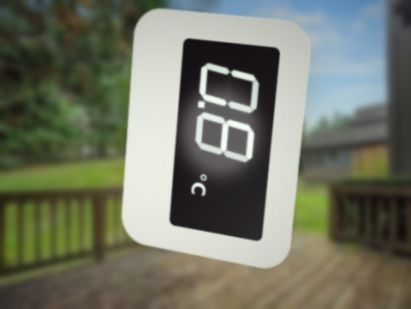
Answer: {"value": 0.8, "unit": "°C"}
